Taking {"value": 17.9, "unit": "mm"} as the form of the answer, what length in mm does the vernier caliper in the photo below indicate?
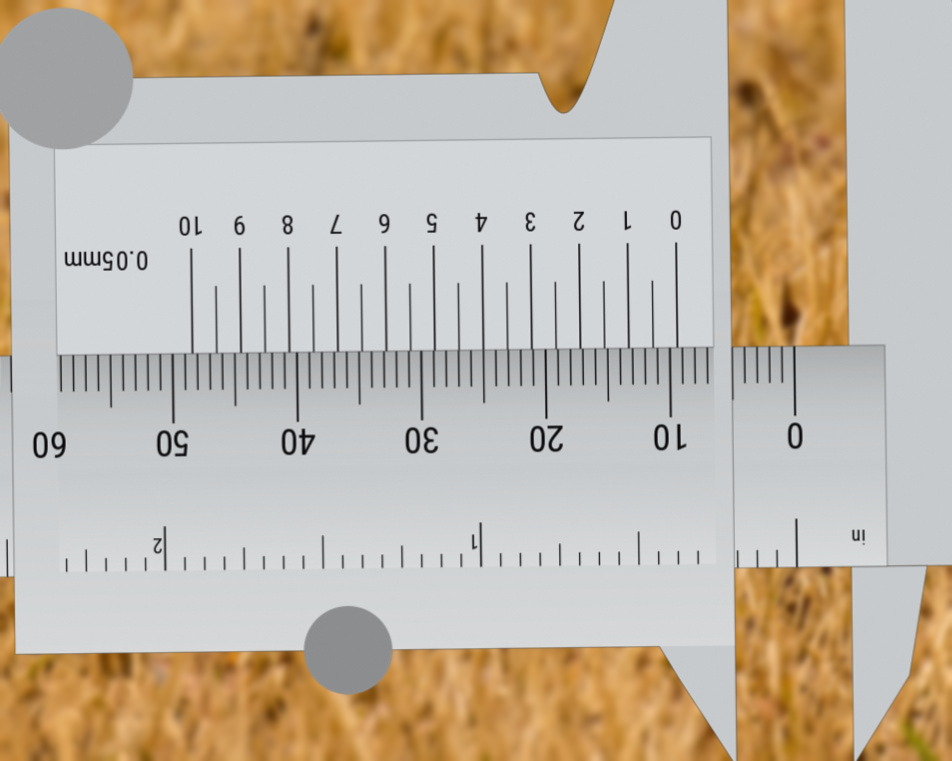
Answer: {"value": 9.4, "unit": "mm"}
